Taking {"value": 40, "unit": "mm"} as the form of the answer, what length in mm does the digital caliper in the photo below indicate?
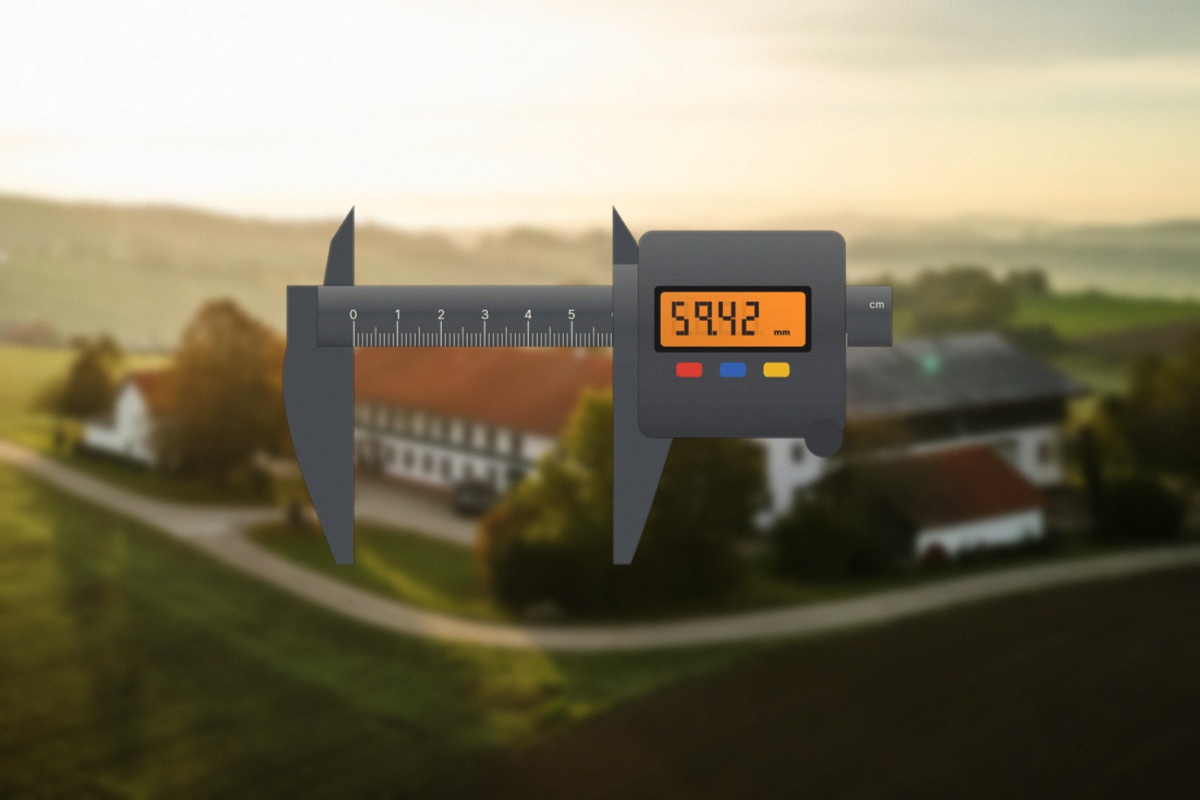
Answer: {"value": 59.42, "unit": "mm"}
